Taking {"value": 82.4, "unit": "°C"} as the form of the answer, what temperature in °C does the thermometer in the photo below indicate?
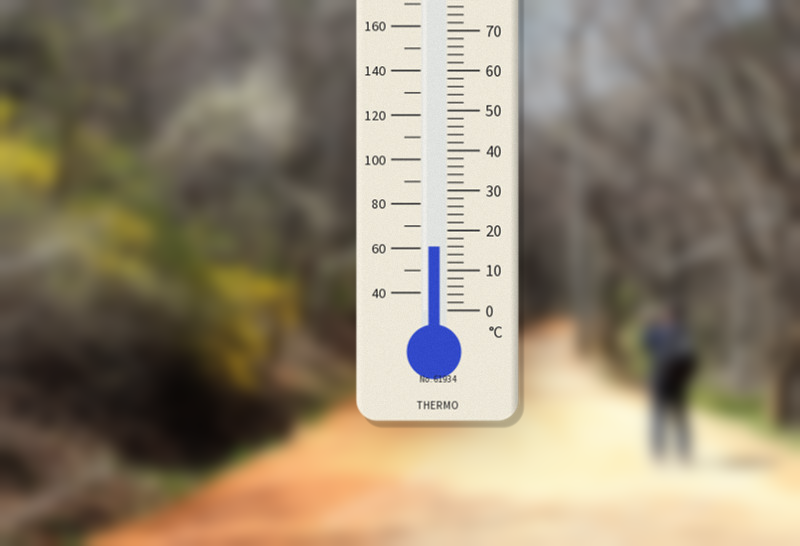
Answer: {"value": 16, "unit": "°C"}
